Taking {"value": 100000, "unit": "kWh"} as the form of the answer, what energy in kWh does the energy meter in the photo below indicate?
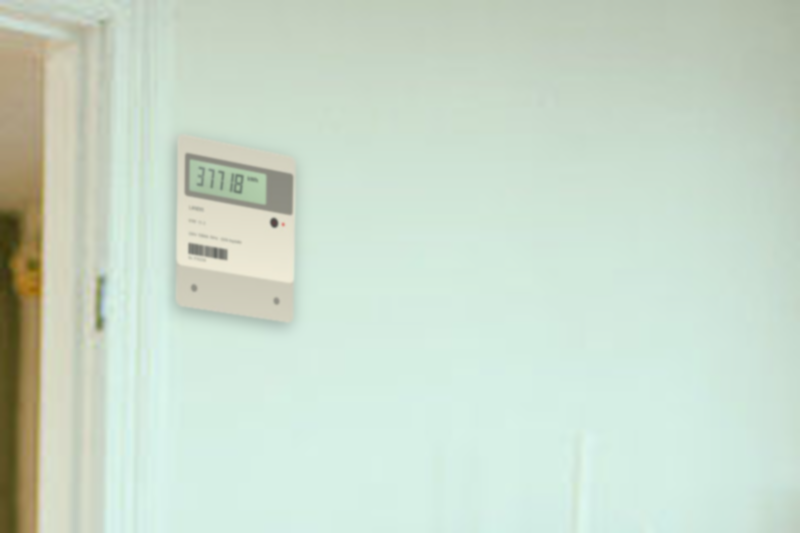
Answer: {"value": 37718, "unit": "kWh"}
